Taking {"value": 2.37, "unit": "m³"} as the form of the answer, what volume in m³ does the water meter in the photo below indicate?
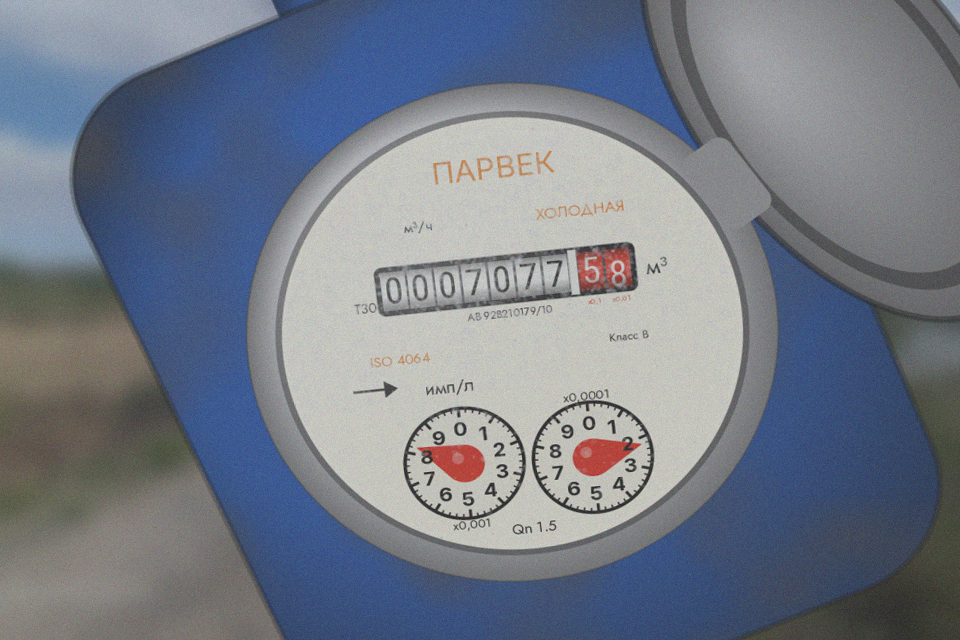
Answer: {"value": 7077.5782, "unit": "m³"}
